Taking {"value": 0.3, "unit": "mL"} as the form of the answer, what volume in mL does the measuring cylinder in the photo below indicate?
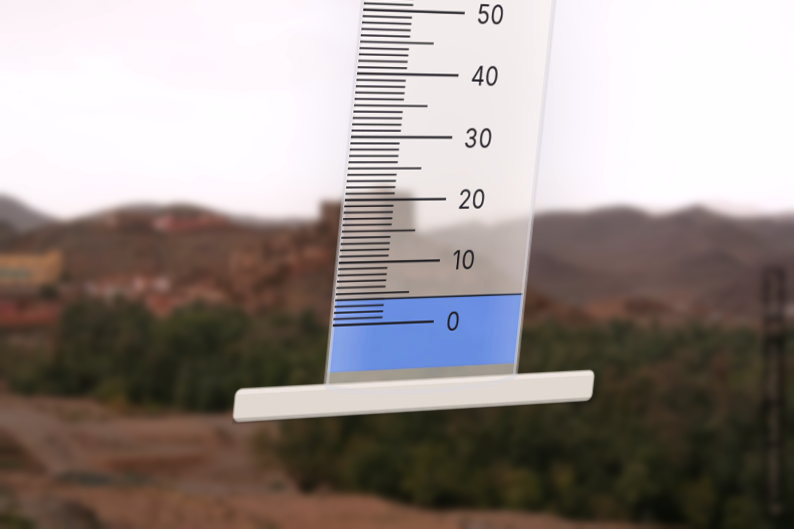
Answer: {"value": 4, "unit": "mL"}
